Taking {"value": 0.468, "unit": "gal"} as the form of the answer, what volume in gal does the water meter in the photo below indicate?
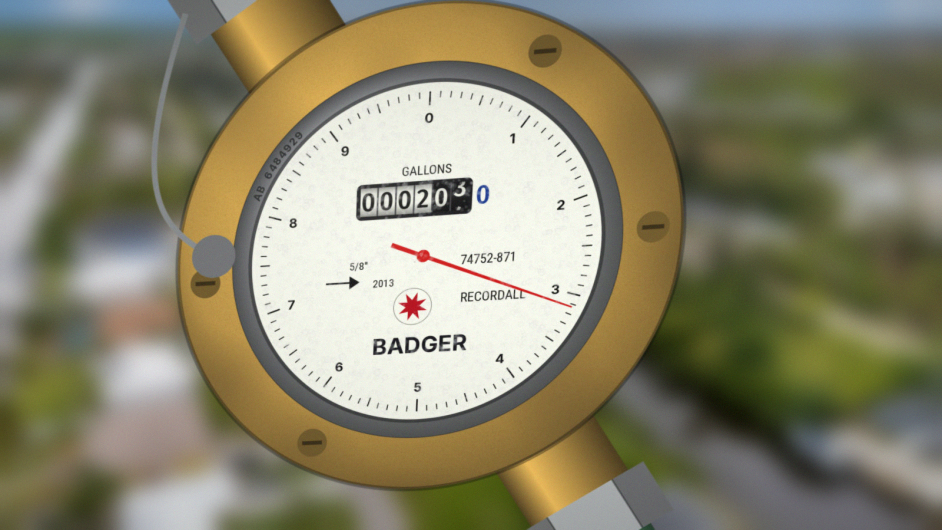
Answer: {"value": 2033.1, "unit": "gal"}
